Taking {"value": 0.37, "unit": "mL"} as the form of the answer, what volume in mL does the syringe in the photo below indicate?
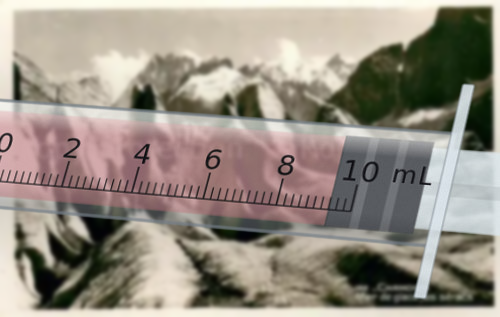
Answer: {"value": 9.4, "unit": "mL"}
